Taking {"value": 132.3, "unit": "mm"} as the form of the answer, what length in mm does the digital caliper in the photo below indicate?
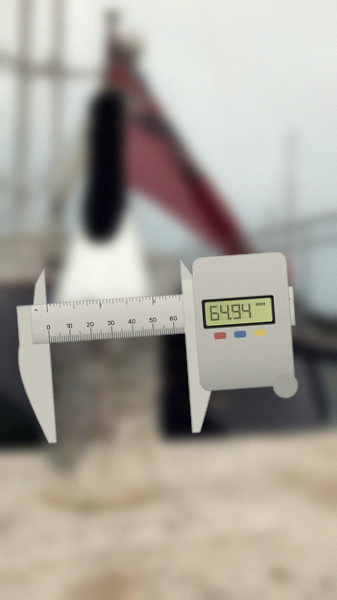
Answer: {"value": 64.94, "unit": "mm"}
